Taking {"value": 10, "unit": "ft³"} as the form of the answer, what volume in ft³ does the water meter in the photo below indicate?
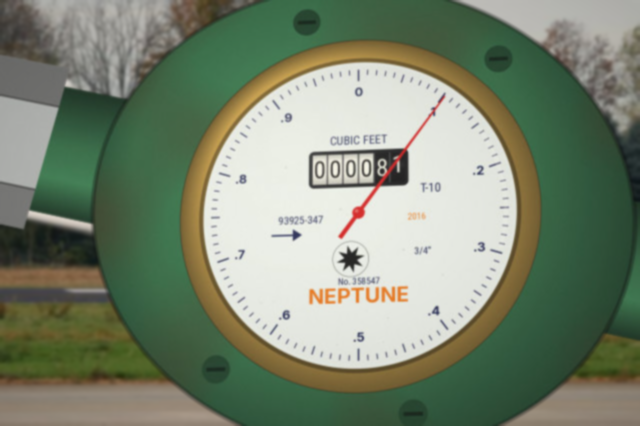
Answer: {"value": 81.10, "unit": "ft³"}
